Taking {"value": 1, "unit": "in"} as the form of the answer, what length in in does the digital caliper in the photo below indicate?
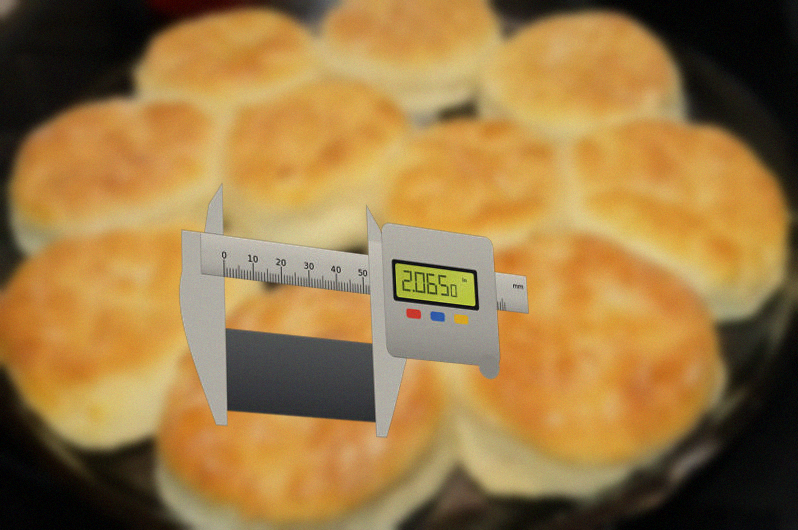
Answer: {"value": 2.0650, "unit": "in"}
